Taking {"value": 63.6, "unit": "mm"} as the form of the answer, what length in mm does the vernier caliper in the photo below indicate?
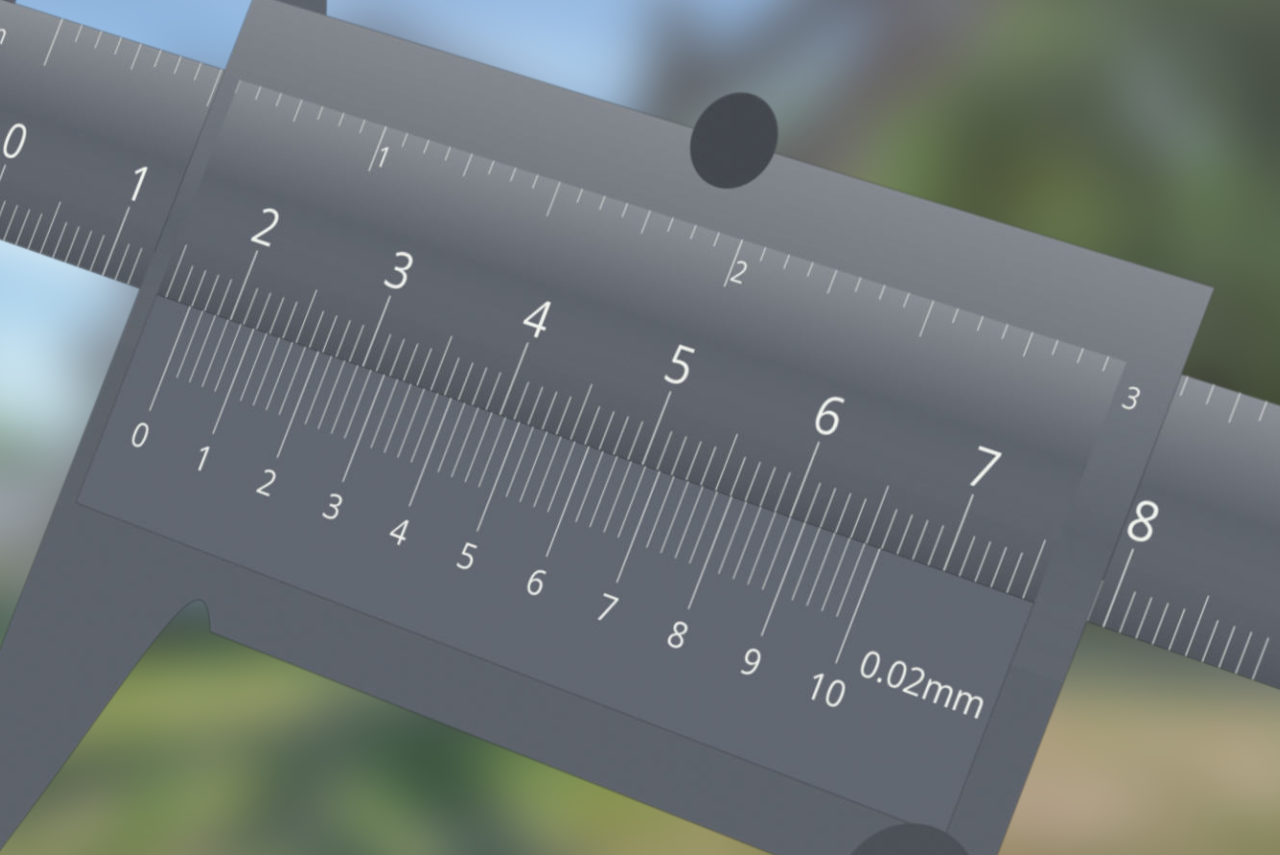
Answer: {"value": 16.9, "unit": "mm"}
